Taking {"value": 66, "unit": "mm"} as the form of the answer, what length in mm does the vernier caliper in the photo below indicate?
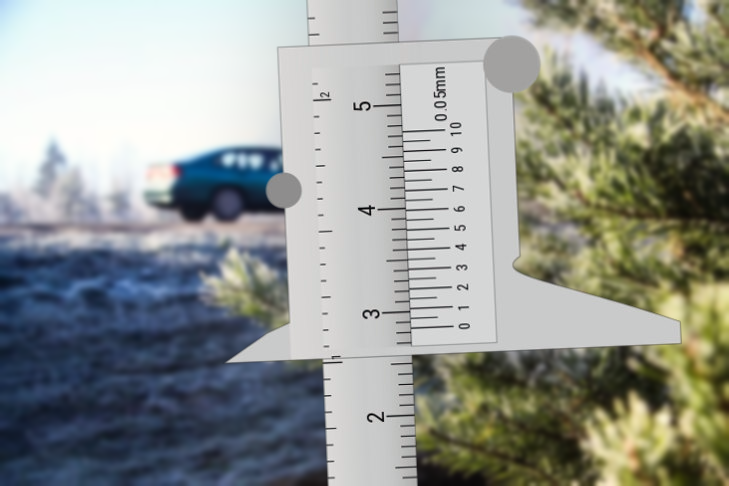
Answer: {"value": 28.4, "unit": "mm"}
